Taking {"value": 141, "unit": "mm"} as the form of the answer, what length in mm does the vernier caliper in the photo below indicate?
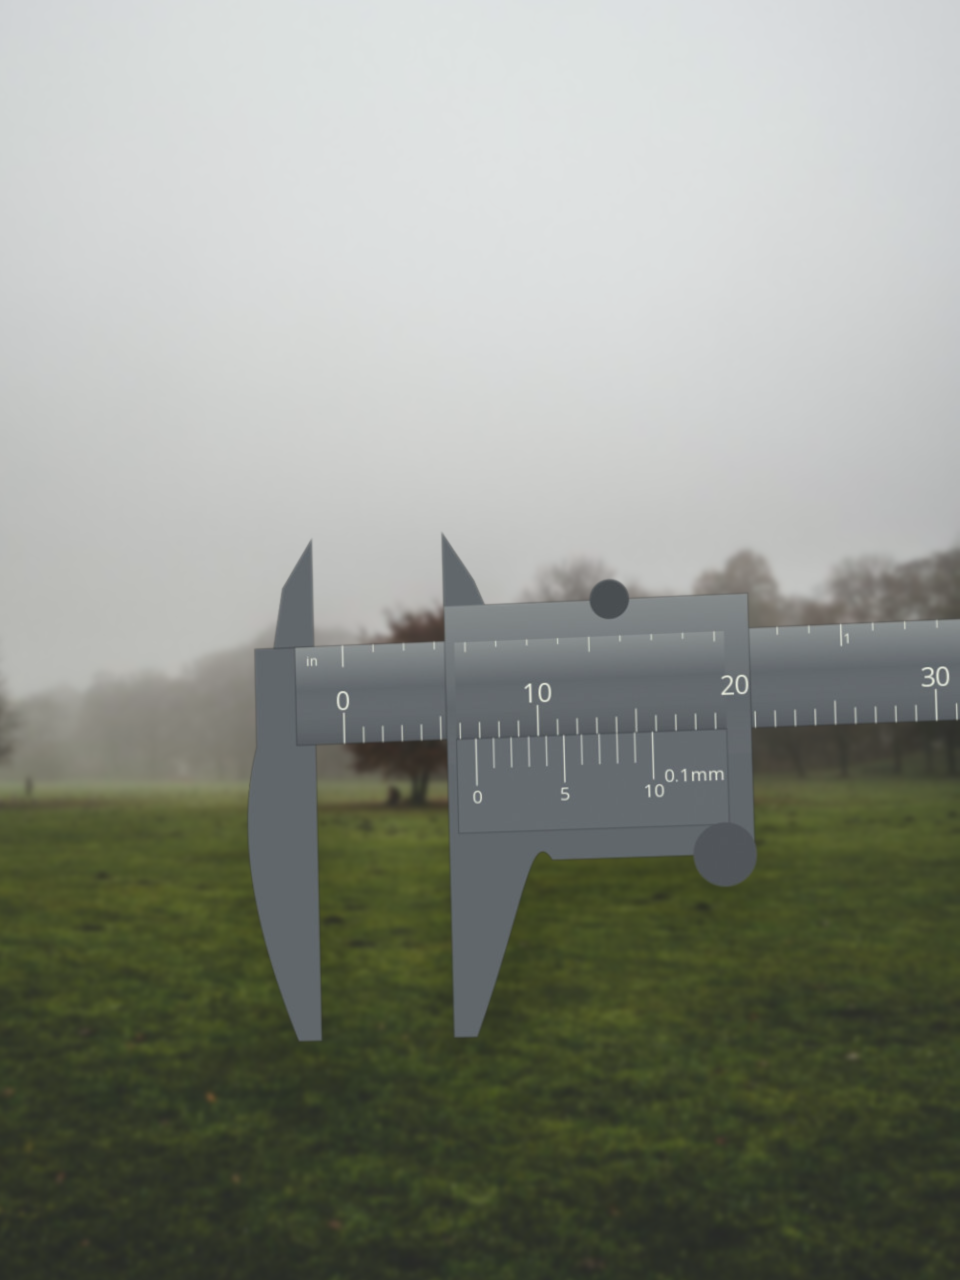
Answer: {"value": 6.8, "unit": "mm"}
